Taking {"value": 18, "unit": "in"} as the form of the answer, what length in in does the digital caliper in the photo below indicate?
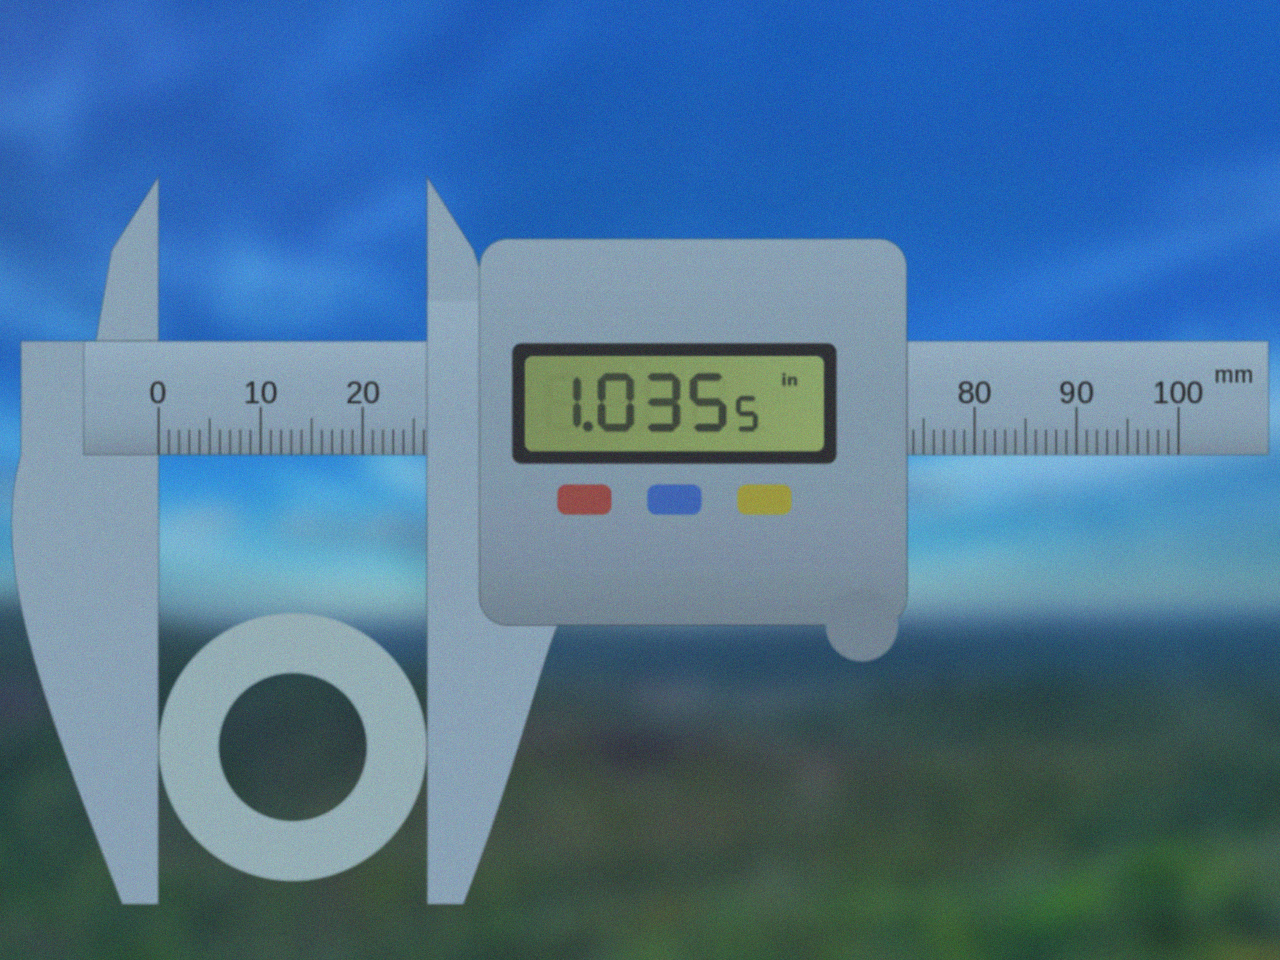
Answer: {"value": 1.0355, "unit": "in"}
